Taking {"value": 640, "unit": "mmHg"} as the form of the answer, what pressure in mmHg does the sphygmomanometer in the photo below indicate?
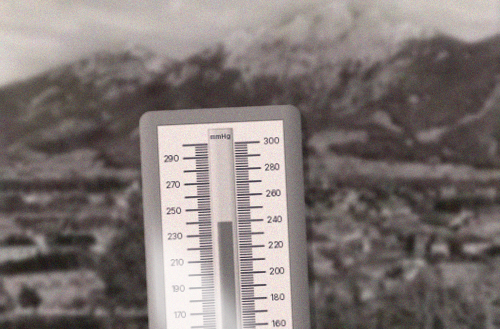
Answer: {"value": 240, "unit": "mmHg"}
